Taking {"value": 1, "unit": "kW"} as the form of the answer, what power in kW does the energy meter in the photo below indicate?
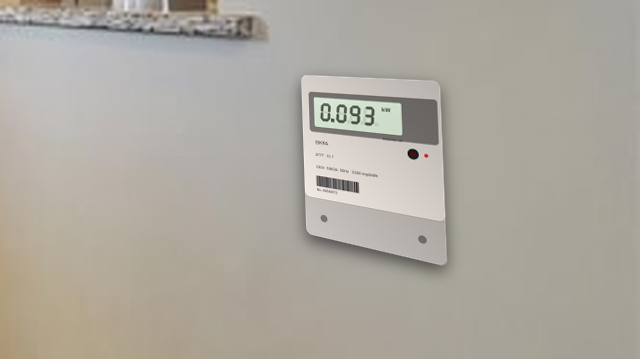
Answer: {"value": 0.093, "unit": "kW"}
